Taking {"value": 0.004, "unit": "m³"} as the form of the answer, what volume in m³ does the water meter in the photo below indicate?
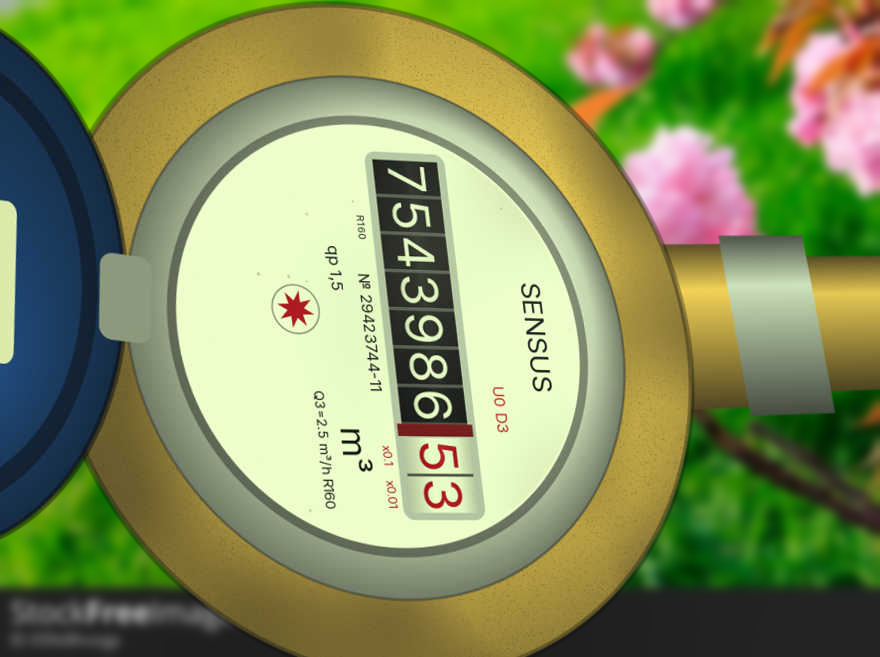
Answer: {"value": 7543986.53, "unit": "m³"}
